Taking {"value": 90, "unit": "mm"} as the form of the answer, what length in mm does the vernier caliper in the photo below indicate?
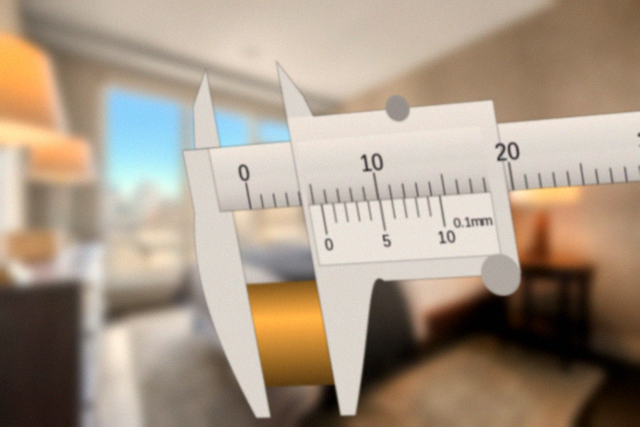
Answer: {"value": 5.6, "unit": "mm"}
